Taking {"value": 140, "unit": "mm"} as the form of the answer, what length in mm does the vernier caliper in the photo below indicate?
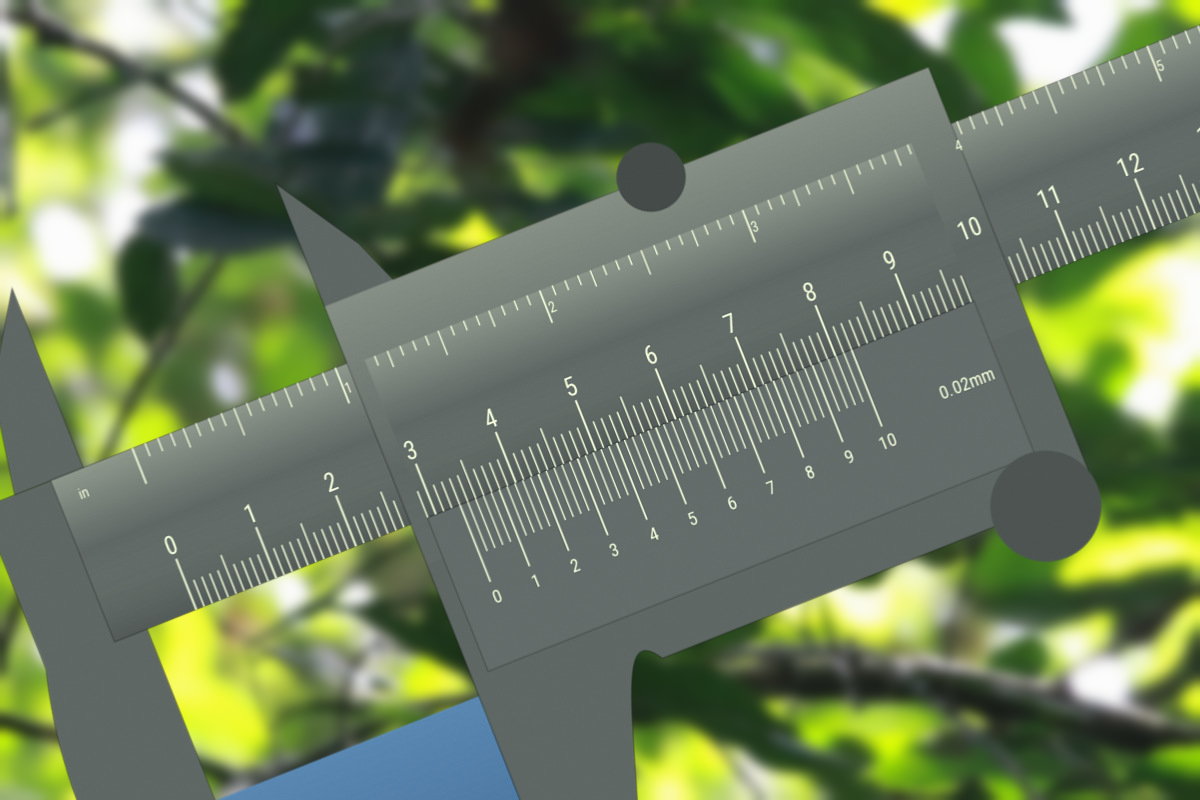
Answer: {"value": 33.0, "unit": "mm"}
